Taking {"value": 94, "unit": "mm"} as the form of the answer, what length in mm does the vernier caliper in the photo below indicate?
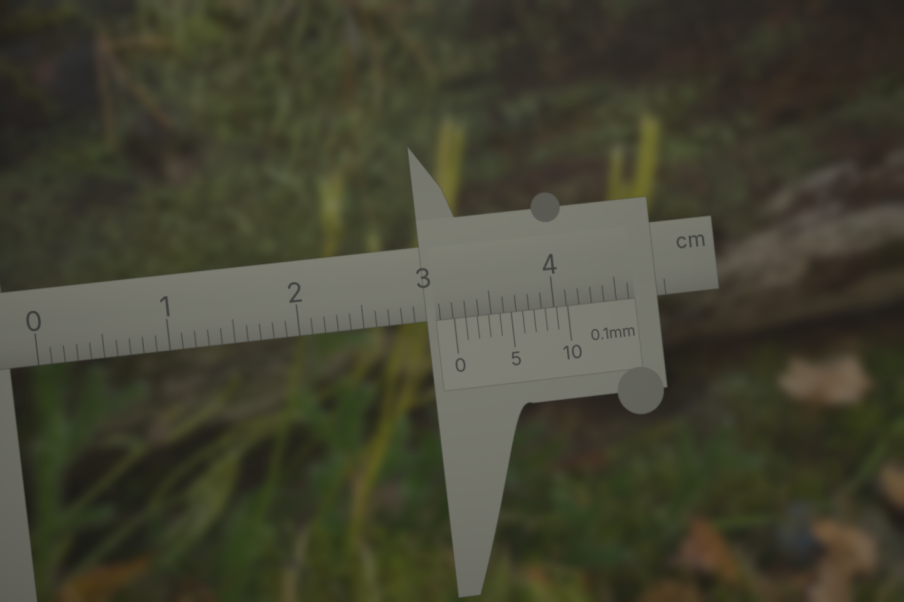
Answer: {"value": 32.1, "unit": "mm"}
